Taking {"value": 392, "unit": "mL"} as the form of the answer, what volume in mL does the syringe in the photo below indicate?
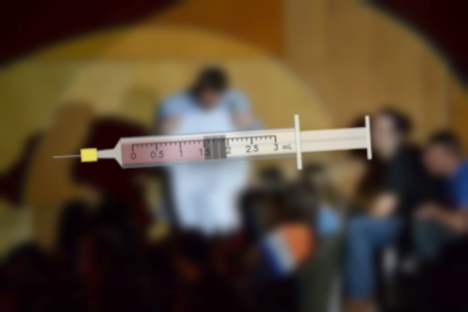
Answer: {"value": 1.5, "unit": "mL"}
